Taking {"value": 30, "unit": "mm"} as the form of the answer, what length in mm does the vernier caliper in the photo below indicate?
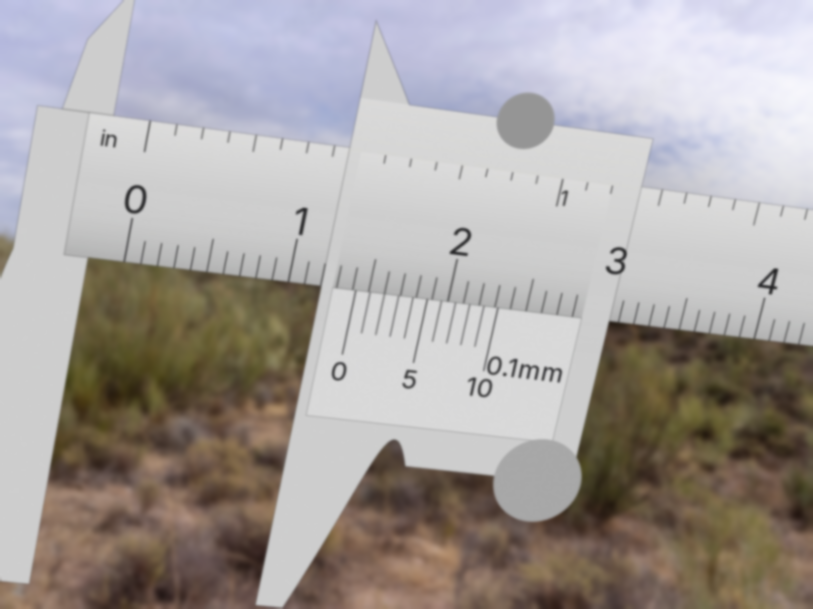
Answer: {"value": 14.2, "unit": "mm"}
